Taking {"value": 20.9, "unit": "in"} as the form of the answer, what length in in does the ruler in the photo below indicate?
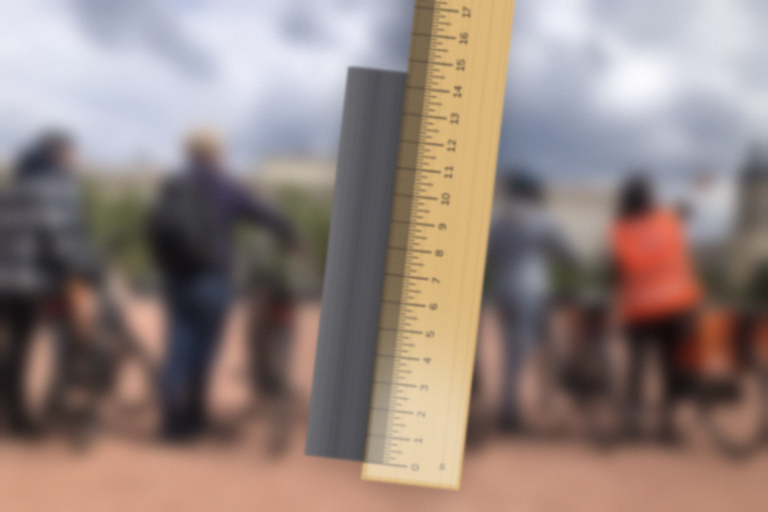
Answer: {"value": 14.5, "unit": "in"}
